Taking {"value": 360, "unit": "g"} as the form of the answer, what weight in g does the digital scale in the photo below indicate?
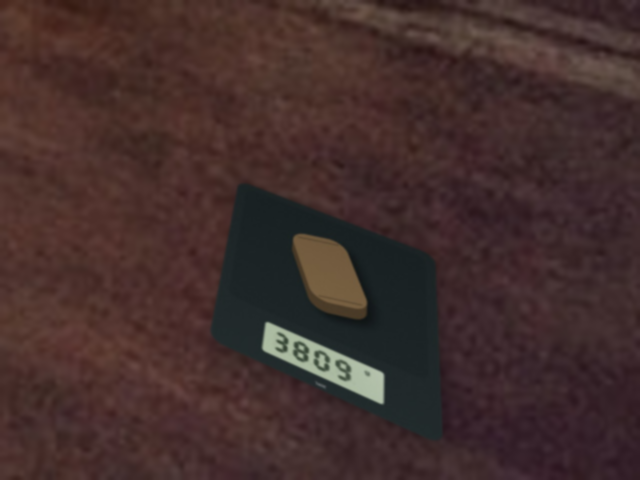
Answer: {"value": 3809, "unit": "g"}
